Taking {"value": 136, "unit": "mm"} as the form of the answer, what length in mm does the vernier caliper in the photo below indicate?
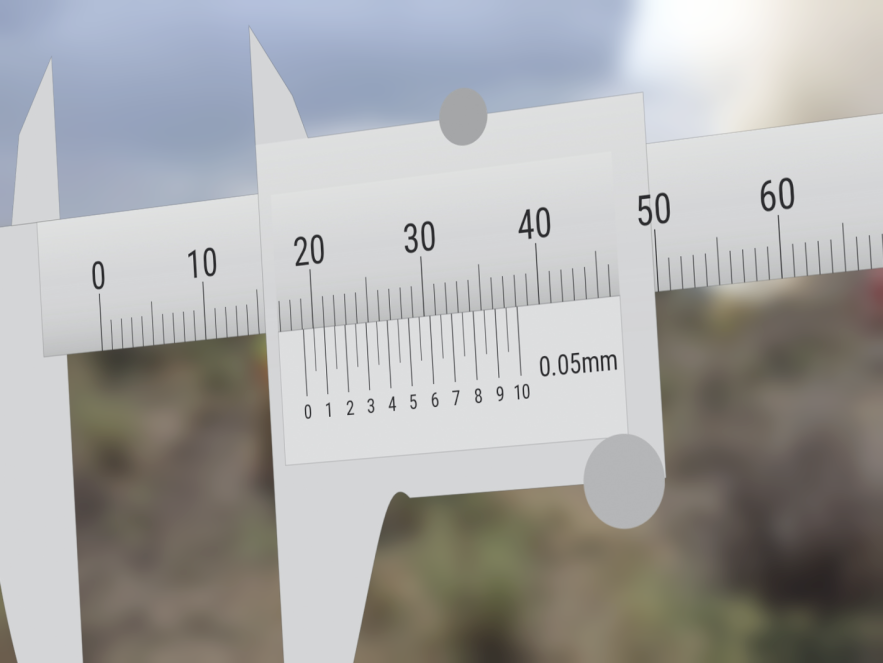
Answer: {"value": 19.1, "unit": "mm"}
